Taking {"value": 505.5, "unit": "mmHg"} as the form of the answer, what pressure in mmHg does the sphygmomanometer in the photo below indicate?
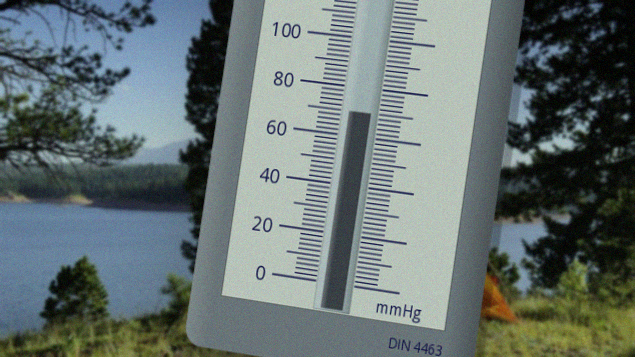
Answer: {"value": 70, "unit": "mmHg"}
